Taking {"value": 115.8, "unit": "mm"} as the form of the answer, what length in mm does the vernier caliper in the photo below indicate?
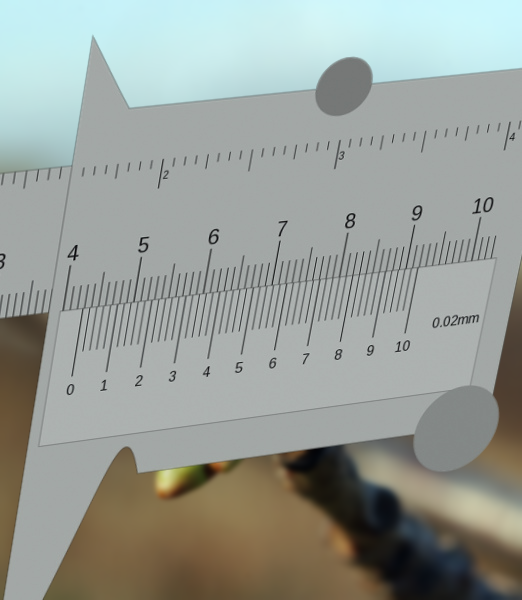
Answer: {"value": 42.8, "unit": "mm"}
